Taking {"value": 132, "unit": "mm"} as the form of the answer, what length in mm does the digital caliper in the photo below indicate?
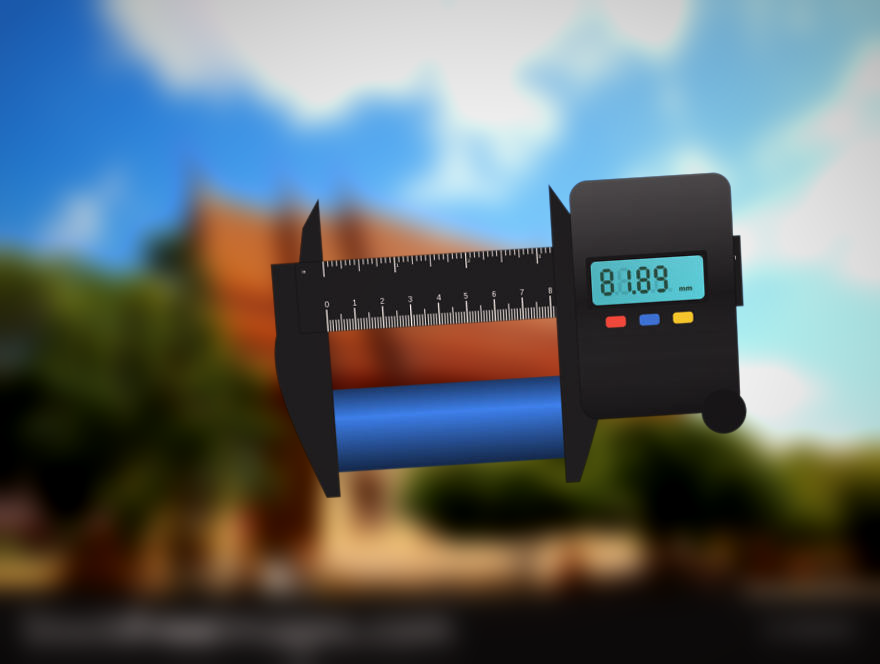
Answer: {"value": 81.89, "unit": "mm"}
